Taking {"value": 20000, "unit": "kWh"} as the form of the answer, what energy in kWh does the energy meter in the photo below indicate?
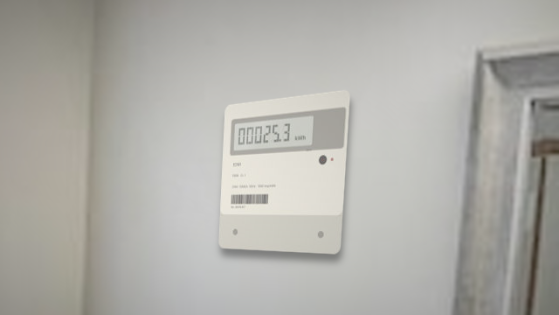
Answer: {"value": 25.3, "unit": "kWh"}
